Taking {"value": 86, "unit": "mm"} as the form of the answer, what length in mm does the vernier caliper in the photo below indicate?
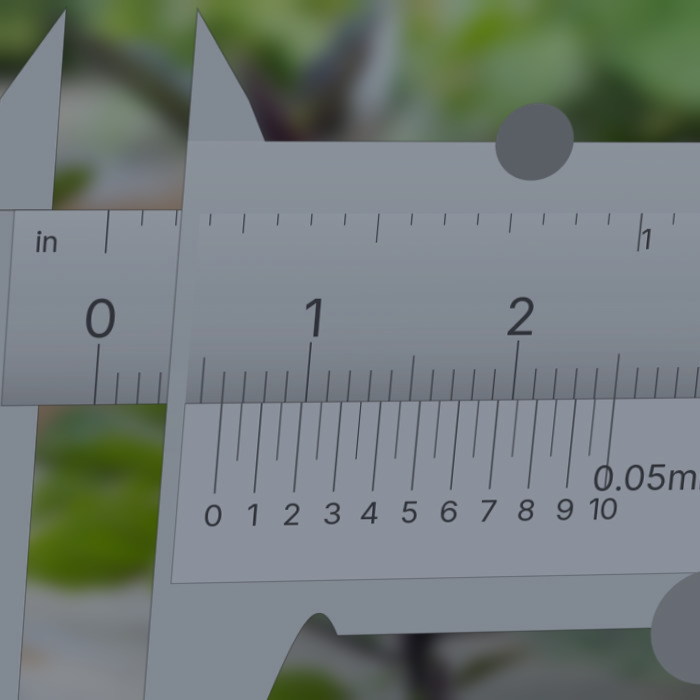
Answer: {"value": 6.0, "unit": "mm"}
